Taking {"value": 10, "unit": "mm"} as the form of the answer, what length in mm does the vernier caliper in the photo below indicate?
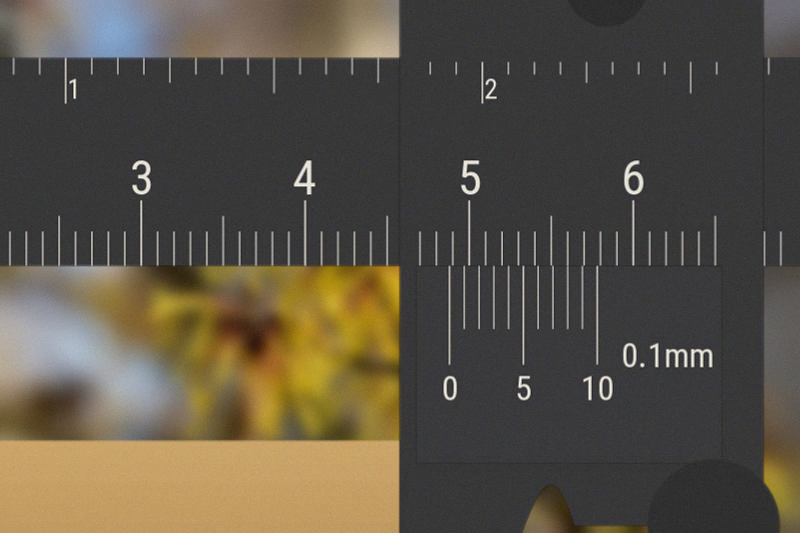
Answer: {"value": 48.8, "unit": "mm"}
